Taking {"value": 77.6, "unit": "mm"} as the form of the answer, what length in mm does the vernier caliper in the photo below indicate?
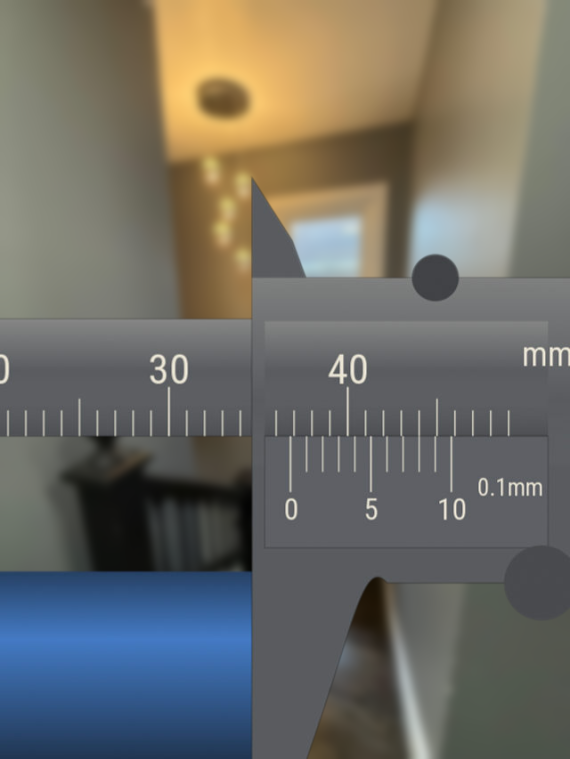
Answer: {"value": 36.8, "unit": "mm"}
